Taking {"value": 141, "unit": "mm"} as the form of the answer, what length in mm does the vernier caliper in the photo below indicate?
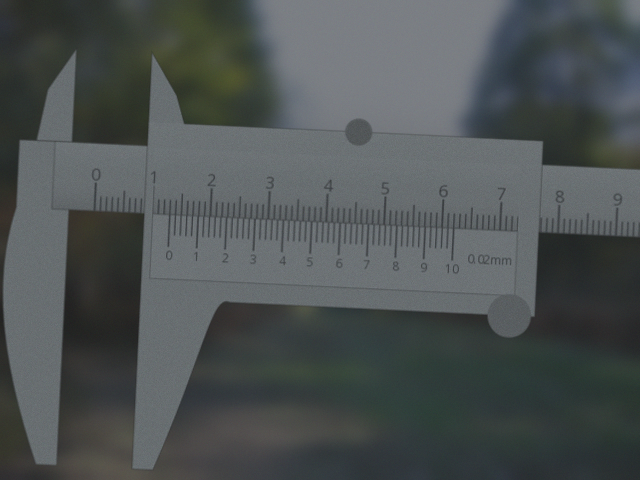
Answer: {"value": 13.0, "unit": "mm"}
